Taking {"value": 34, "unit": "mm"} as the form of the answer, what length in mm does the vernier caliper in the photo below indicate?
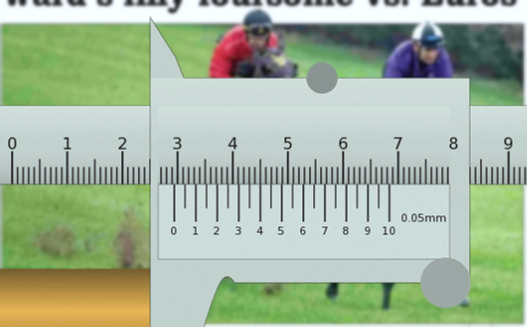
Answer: {"value": 29.4, "unit": "mm"}
